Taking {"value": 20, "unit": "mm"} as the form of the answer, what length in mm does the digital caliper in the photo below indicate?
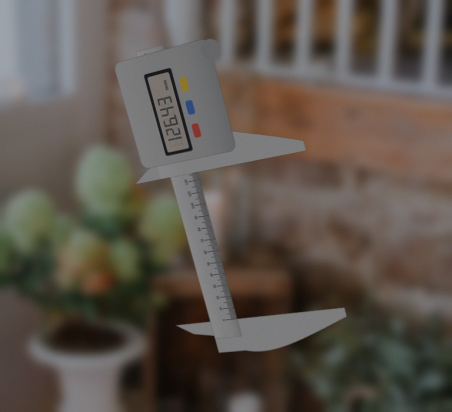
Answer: {"value": 126.43, "unit": "mm"}
